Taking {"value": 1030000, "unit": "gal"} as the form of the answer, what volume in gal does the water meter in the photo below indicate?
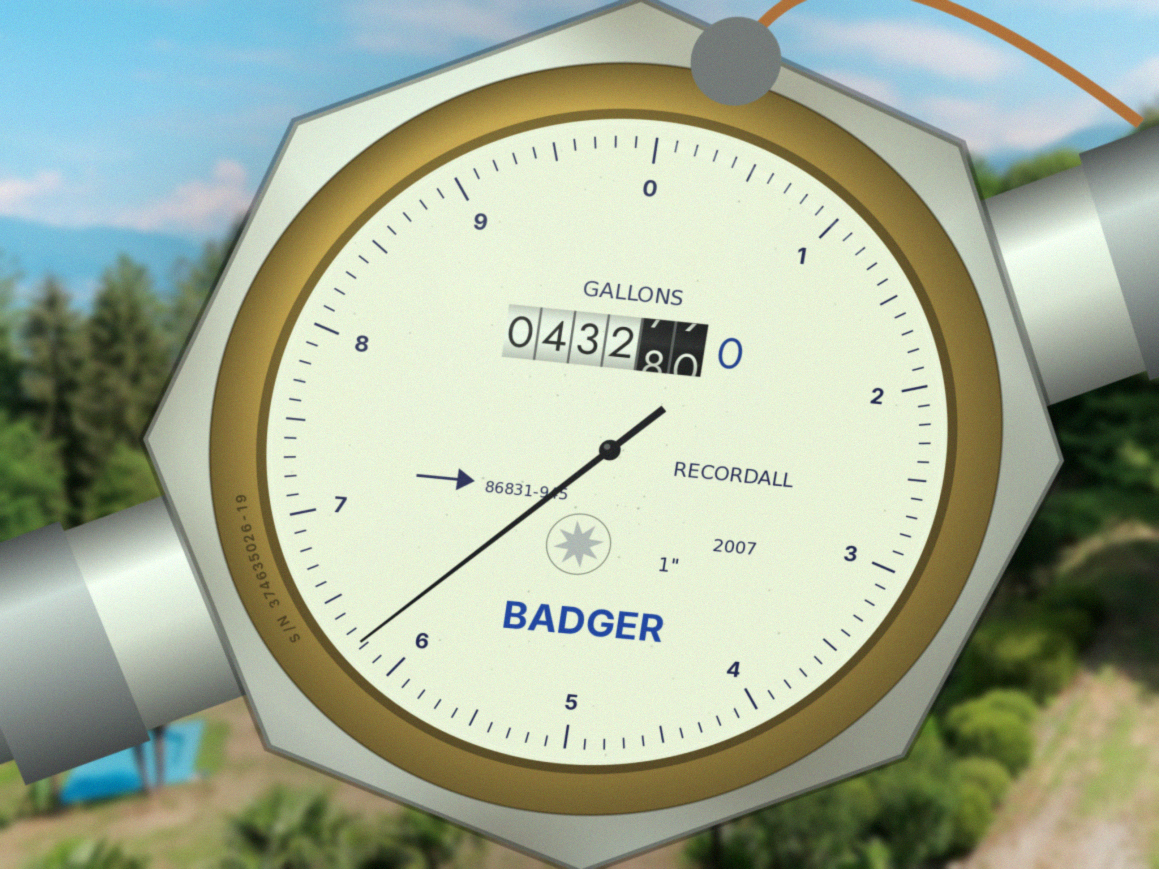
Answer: {"value": 432796.2, "unit": "gal"}
